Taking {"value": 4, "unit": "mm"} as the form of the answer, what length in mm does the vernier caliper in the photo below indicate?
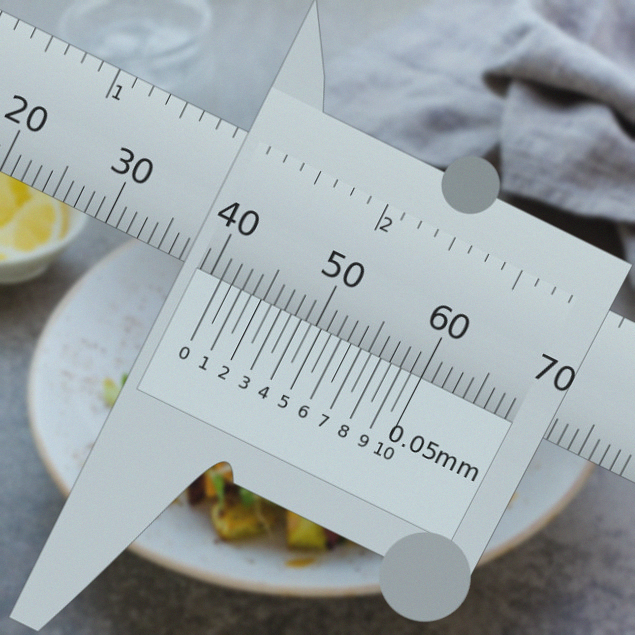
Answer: {"value": 41.0, "unit": "mm"}
